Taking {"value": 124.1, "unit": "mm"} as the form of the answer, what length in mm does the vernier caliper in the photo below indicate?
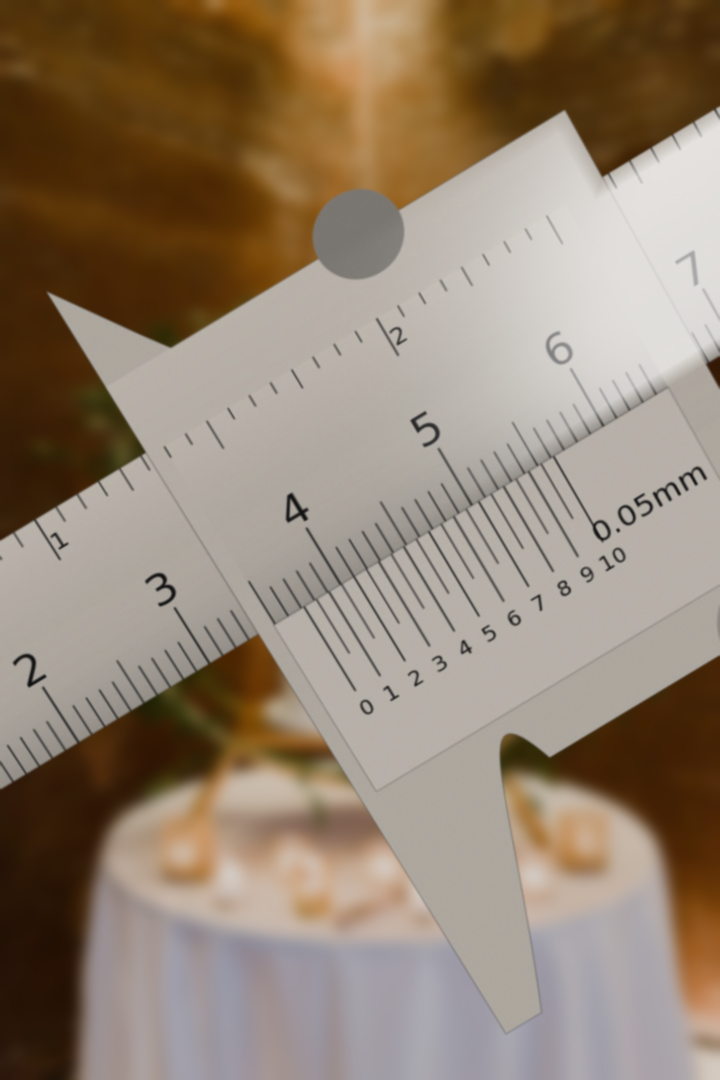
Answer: {"value": 37.2, "unit": "mm"}
